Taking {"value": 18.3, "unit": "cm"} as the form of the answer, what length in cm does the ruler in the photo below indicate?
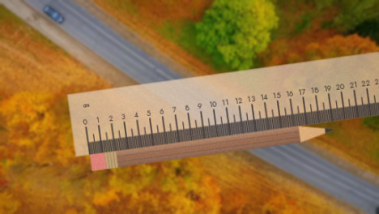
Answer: {"value": 19, "unit": "cm"}
